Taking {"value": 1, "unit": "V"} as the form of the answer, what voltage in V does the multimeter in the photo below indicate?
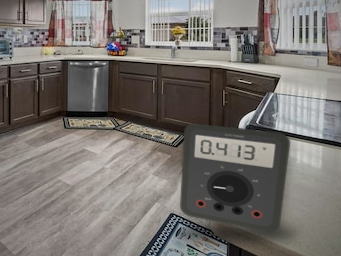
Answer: {"value": 0.413, "unit": "V"}
